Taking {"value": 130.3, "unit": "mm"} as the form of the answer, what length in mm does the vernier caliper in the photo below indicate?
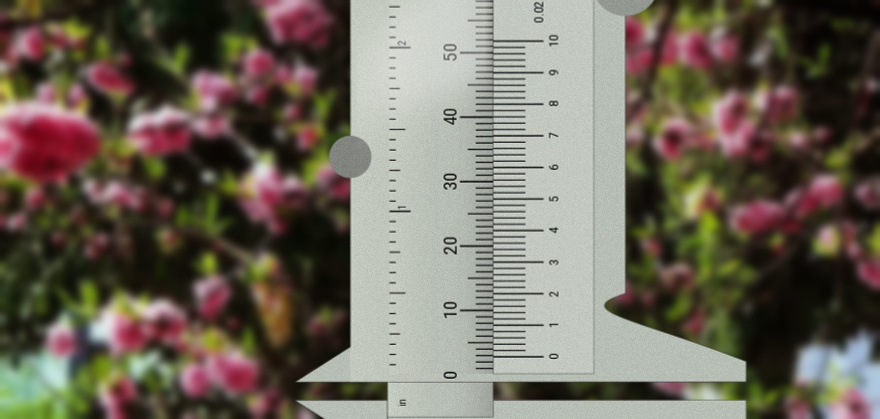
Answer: {"value": 2.8, "unit": "mm"}
